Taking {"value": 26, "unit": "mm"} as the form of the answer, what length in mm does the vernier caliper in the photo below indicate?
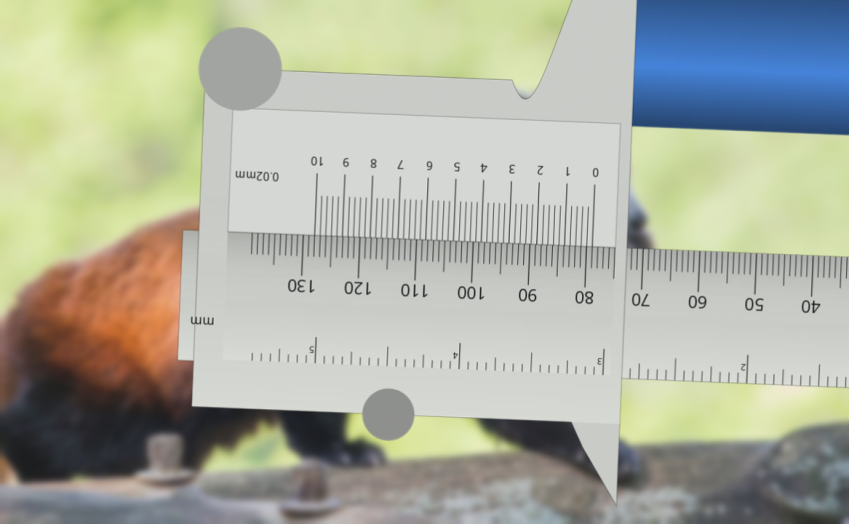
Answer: {"value": 79.0, "unit": "mm"}
